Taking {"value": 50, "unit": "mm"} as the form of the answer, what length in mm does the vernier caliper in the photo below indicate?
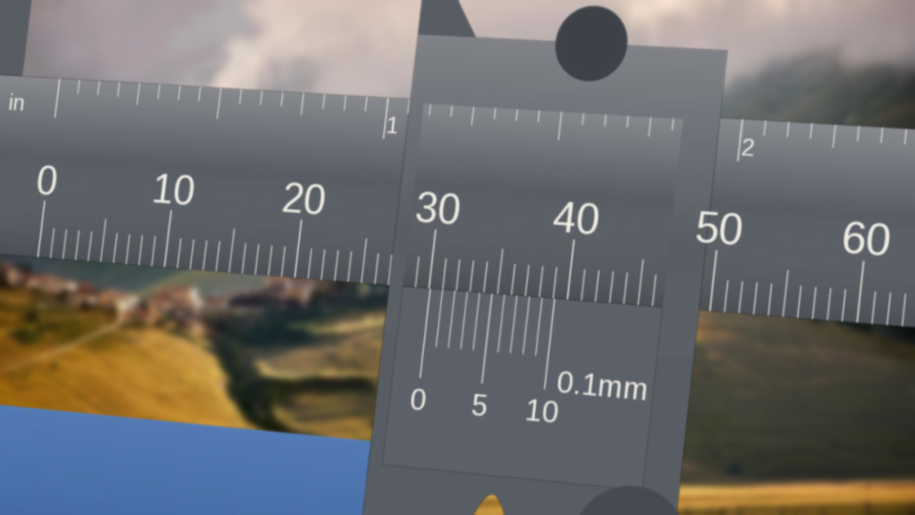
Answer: {"value": 30.1, "unit": "mm"}
